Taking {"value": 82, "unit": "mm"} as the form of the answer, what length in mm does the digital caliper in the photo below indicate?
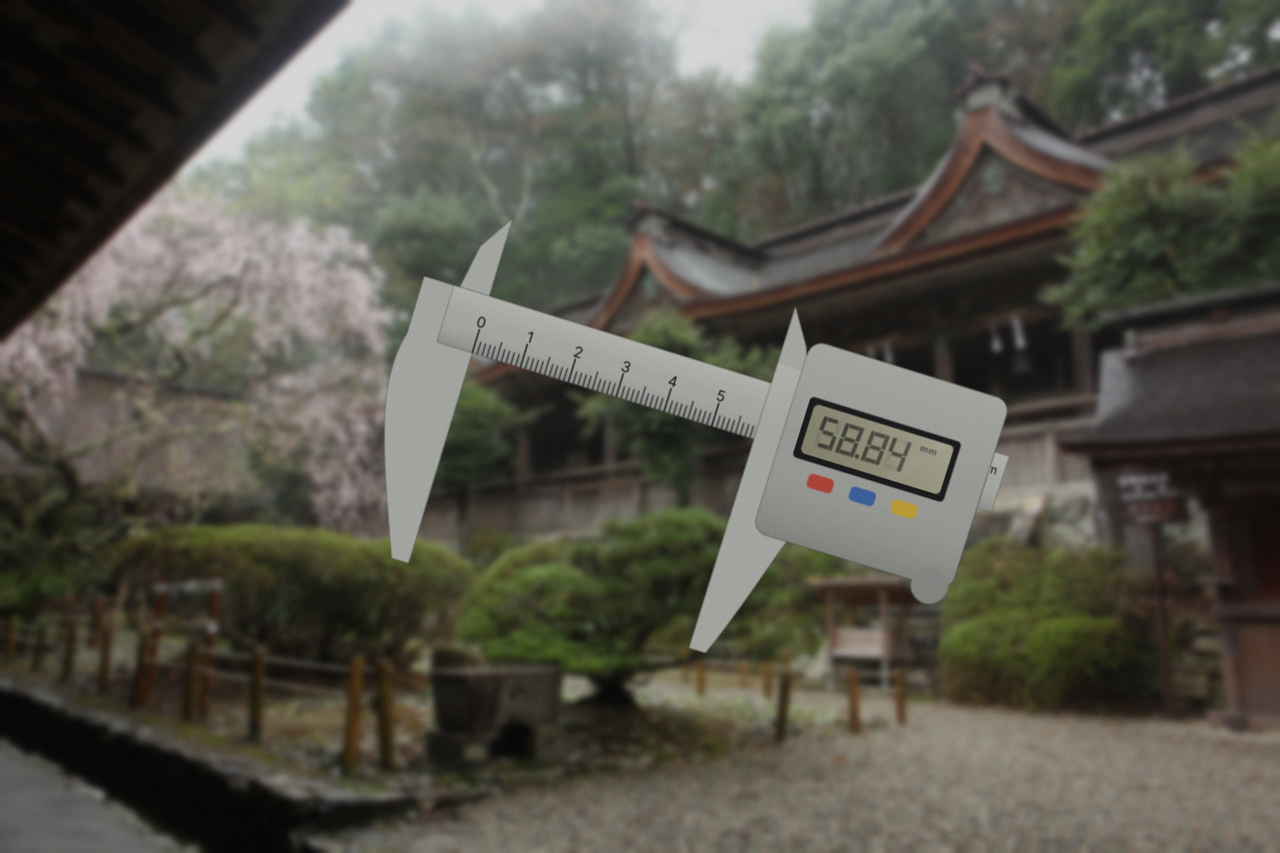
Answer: {"value": 58.84, "unit": "mm"}
